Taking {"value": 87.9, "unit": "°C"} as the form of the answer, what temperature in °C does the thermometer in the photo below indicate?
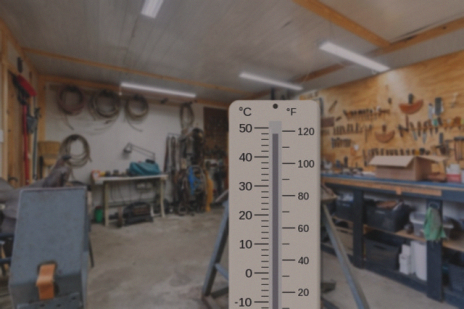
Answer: {"value": 48, "unit": "°C"}
